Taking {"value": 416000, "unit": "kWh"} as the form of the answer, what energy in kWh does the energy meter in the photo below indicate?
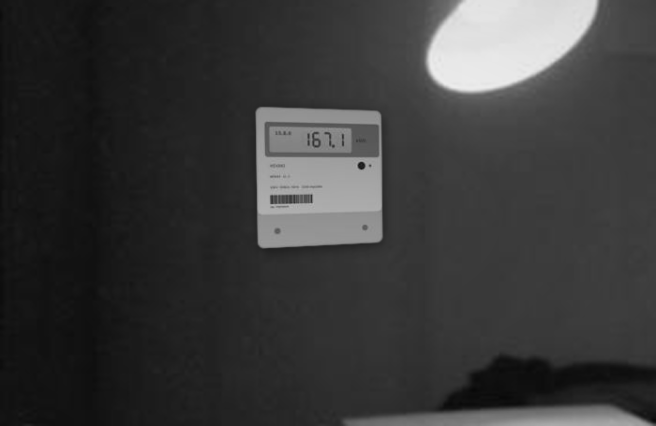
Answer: {"value": 167.1, "unit": "kWh"}
